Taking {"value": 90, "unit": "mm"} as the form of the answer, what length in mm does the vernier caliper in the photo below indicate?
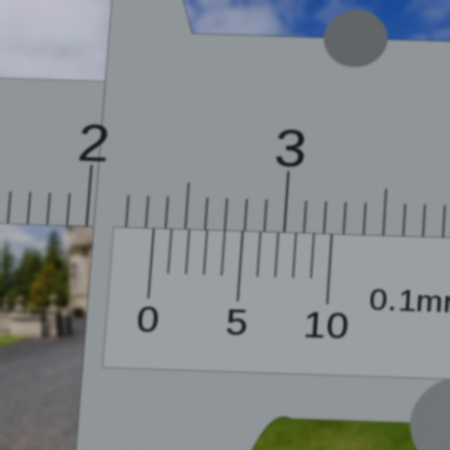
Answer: {"value": 23.4, "unit": "mm"}
